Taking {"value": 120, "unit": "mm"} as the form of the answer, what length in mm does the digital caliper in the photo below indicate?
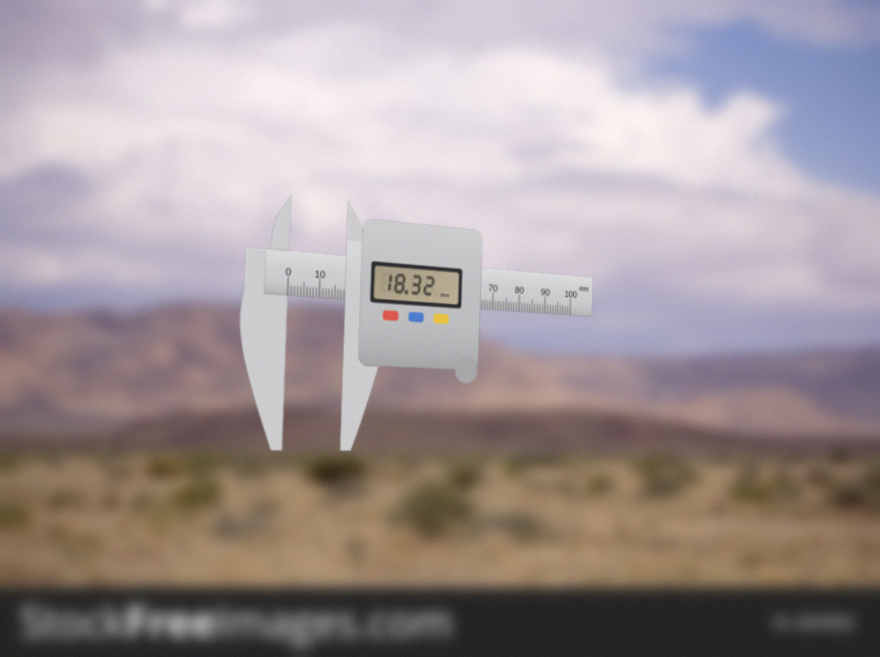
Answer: {"value": 18.32, "unit": "mm"}
